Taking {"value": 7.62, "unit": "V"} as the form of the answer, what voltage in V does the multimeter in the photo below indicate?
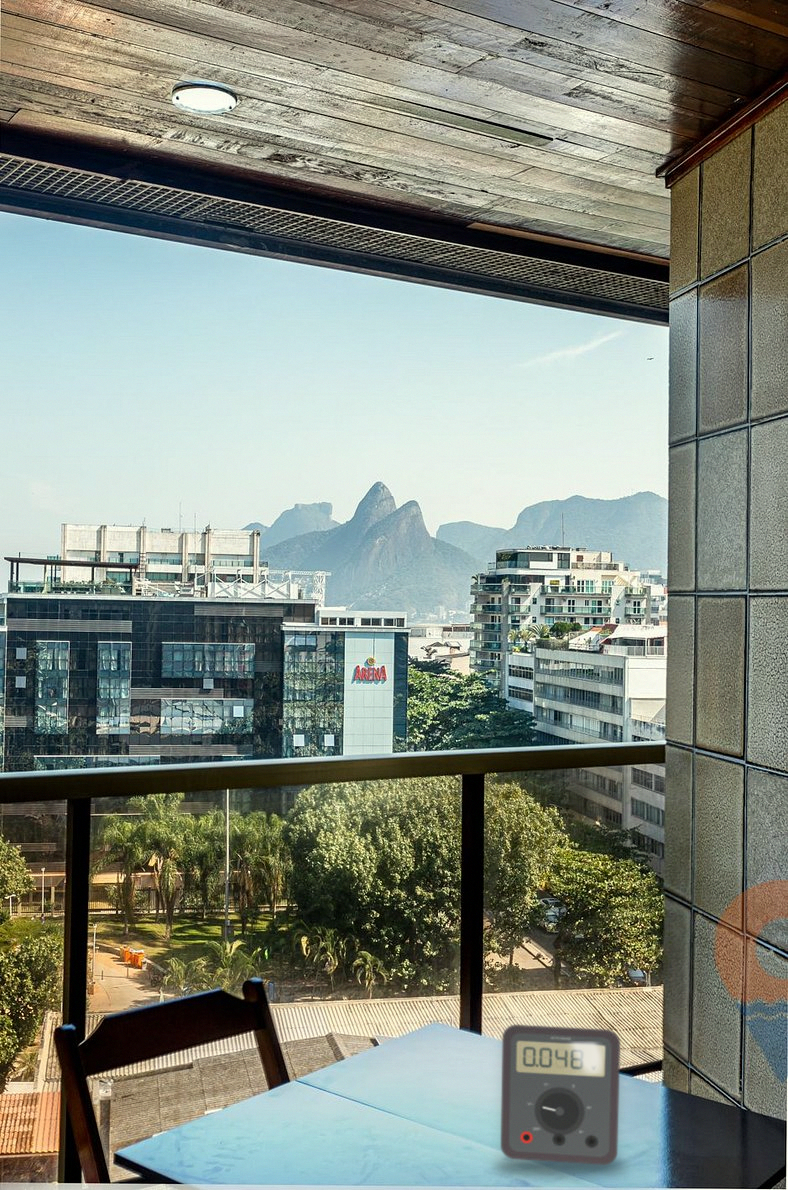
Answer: {"value": 0.048, "unit": "V"}
